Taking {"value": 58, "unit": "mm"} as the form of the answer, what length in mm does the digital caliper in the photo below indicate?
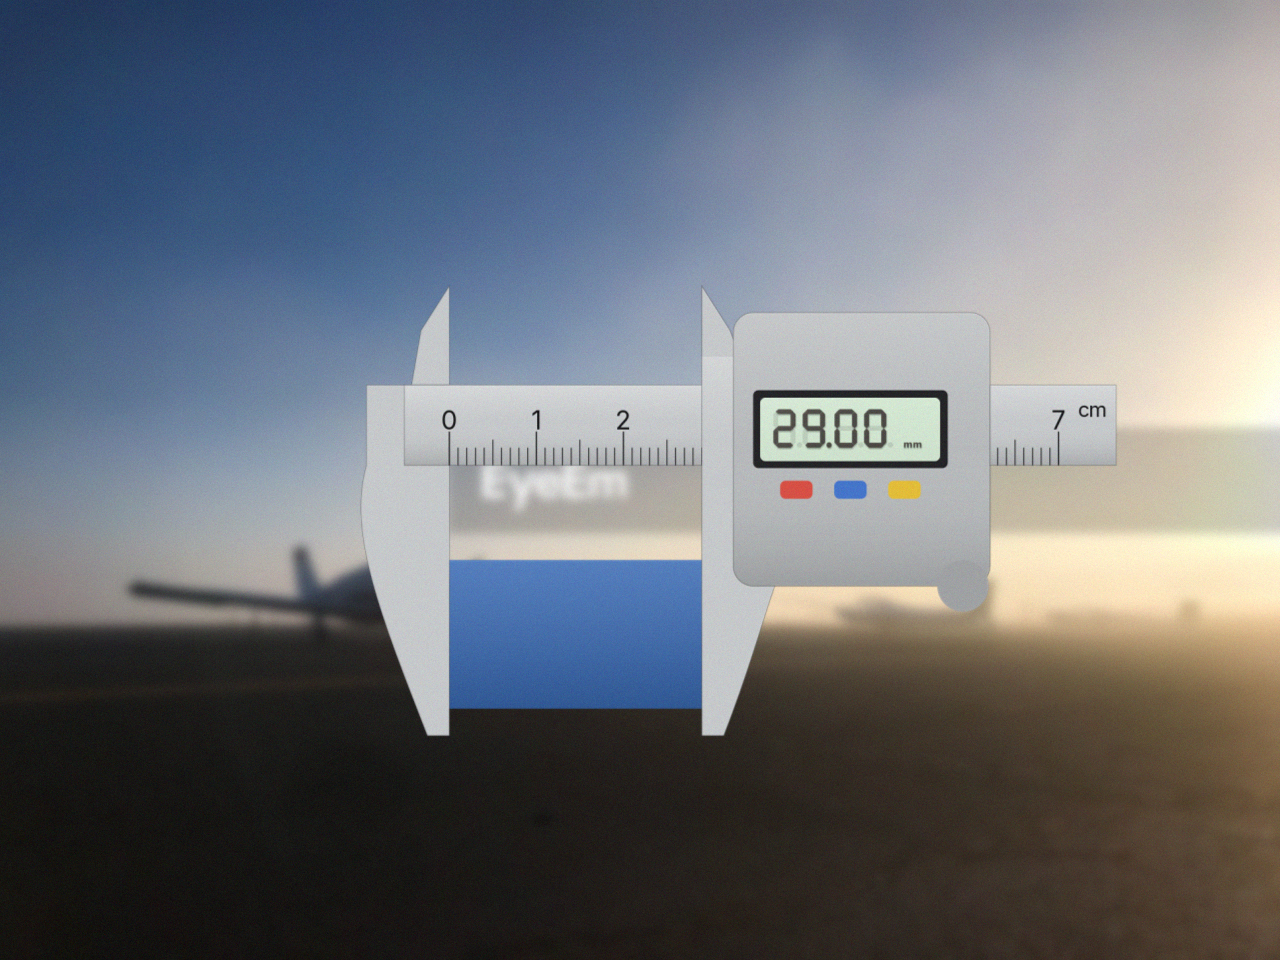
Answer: {"value": 29.00, "unit": "mm"}
